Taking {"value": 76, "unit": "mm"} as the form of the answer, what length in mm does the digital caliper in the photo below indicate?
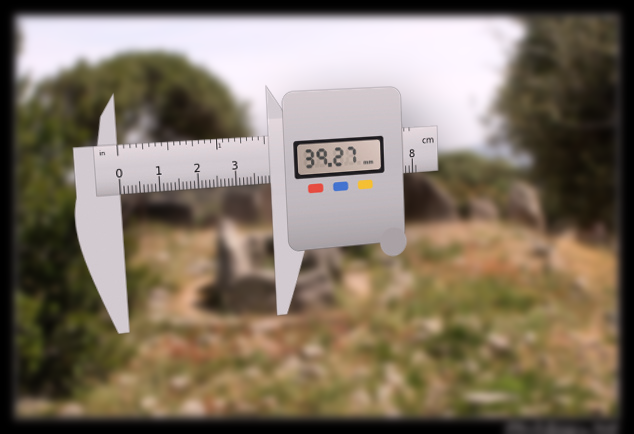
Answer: {"value": 39.27, "unit": "mm"}
